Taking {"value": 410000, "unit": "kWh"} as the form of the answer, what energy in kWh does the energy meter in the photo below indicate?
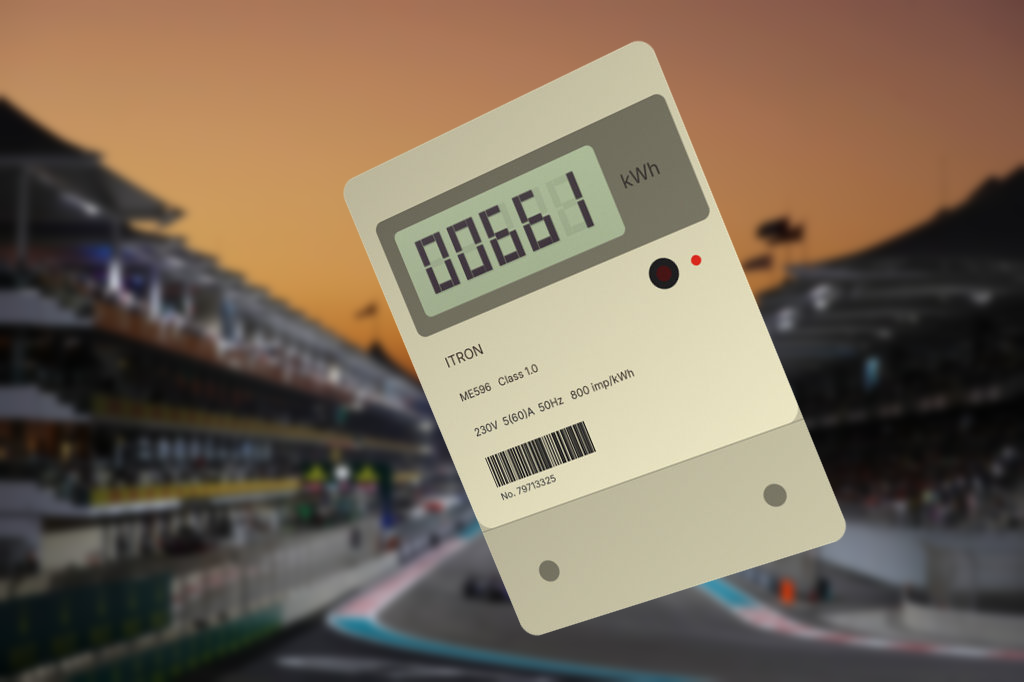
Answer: {"value": 661, "unit": "kWh"}
